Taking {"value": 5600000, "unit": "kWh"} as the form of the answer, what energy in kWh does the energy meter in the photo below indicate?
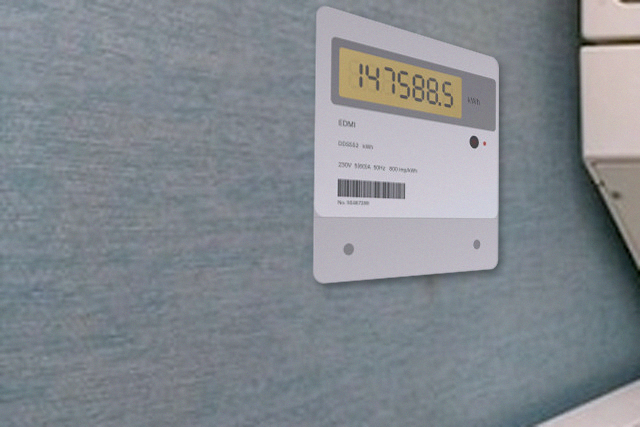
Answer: {"value": 147588.5, "unit": "kWh"}
